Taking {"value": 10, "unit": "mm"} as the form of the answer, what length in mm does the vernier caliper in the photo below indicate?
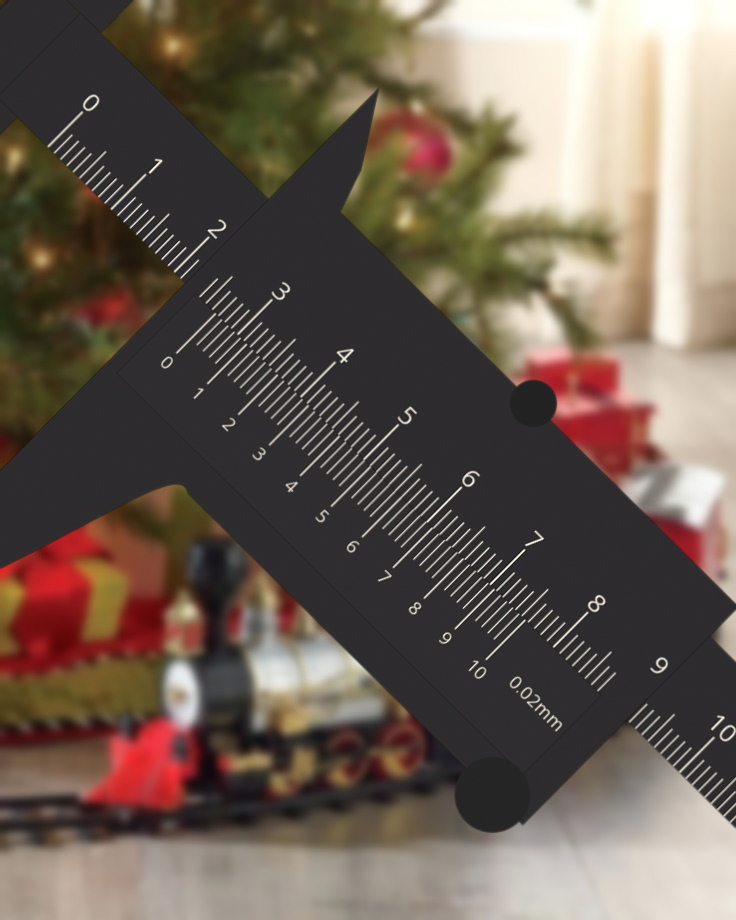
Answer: {"value": 26.6, "unit": "mm"}
